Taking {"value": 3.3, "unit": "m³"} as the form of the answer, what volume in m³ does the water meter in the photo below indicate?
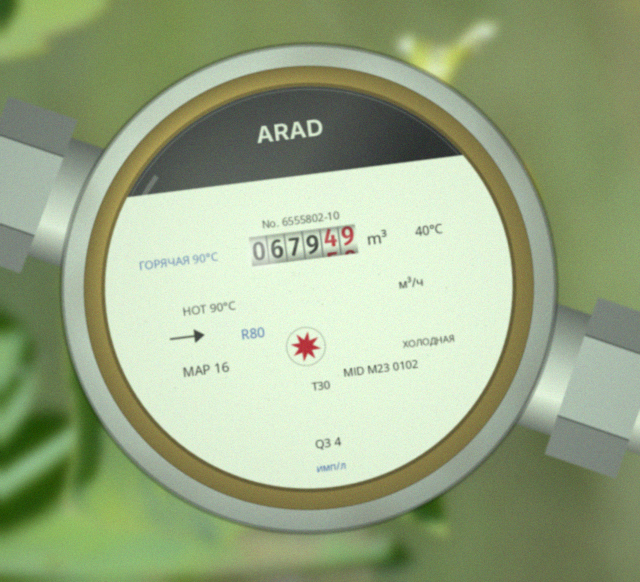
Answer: {"value": 679.49, "unit": "m³"}
